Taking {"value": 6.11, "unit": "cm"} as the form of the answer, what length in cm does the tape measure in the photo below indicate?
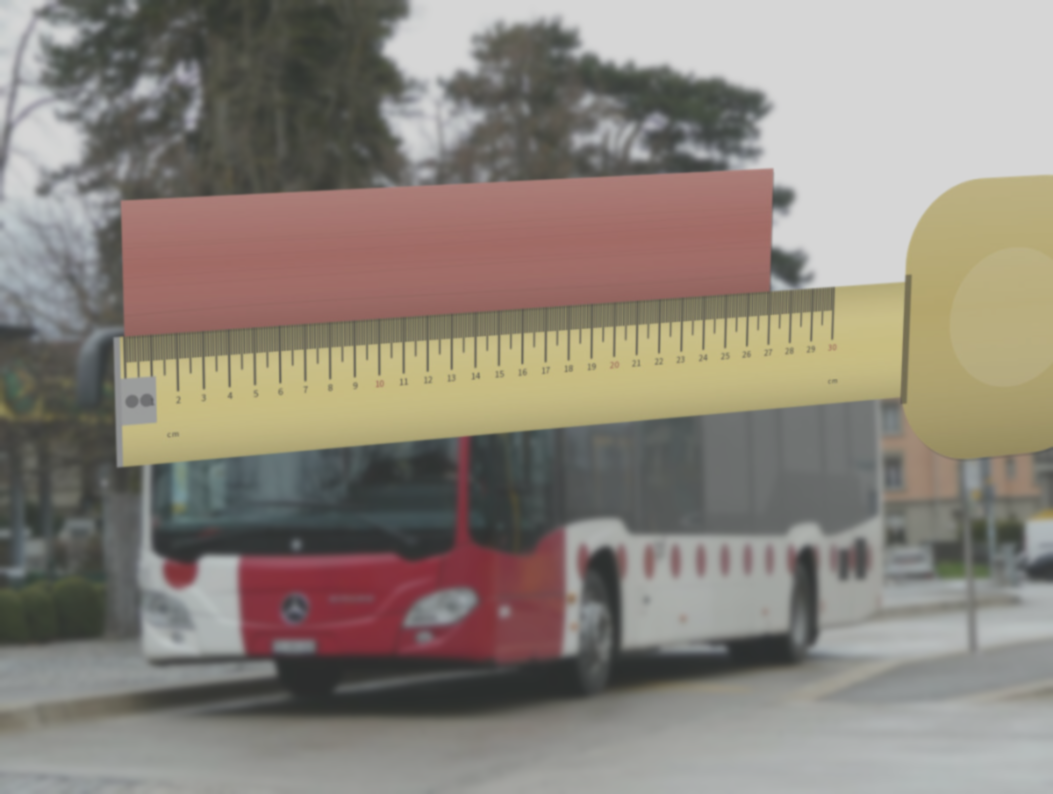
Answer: {"value": 27, "unit": "cm"}
